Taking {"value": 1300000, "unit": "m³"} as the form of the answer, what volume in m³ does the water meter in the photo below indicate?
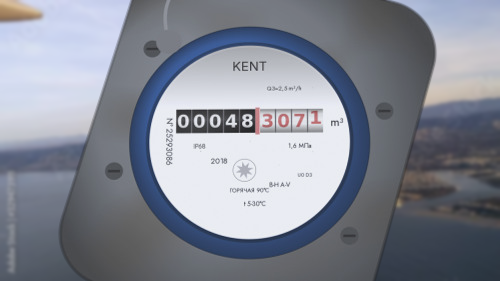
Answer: {"value": 48.3071, "unit": "m³"}
